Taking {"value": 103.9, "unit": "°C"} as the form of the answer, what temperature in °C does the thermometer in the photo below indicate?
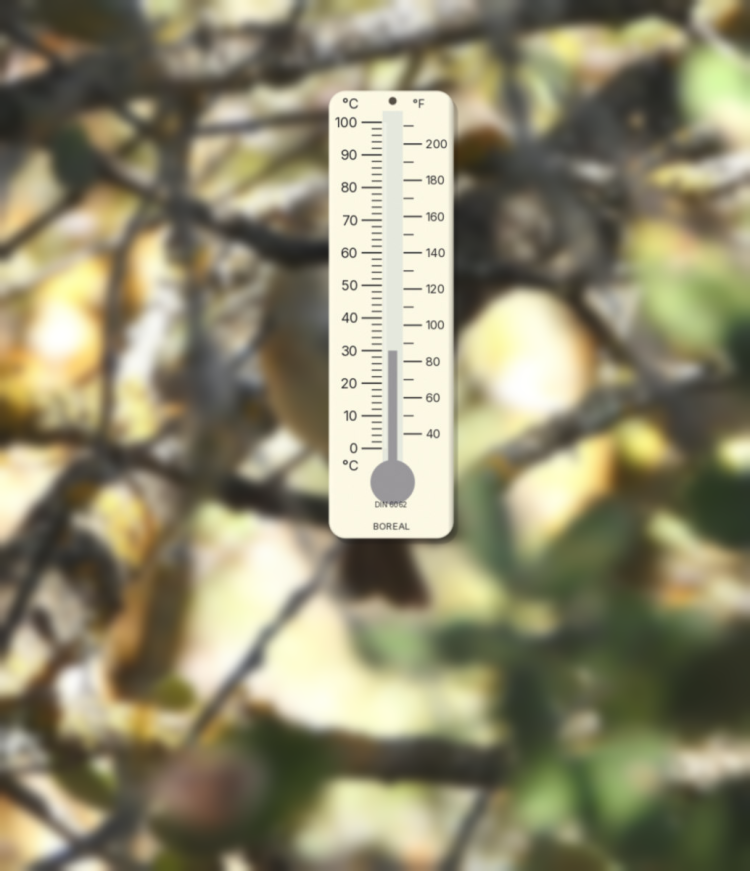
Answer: {"value": 30, "unit": "°C"}
